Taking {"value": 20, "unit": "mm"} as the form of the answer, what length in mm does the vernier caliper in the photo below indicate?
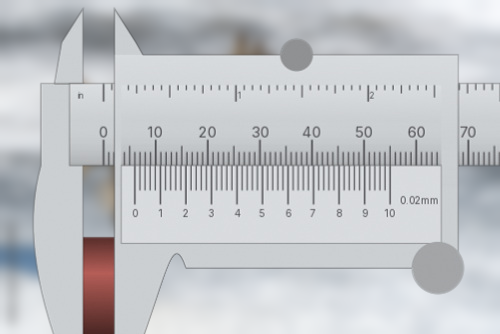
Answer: {"value": 6.0, "unit": "mm"}
